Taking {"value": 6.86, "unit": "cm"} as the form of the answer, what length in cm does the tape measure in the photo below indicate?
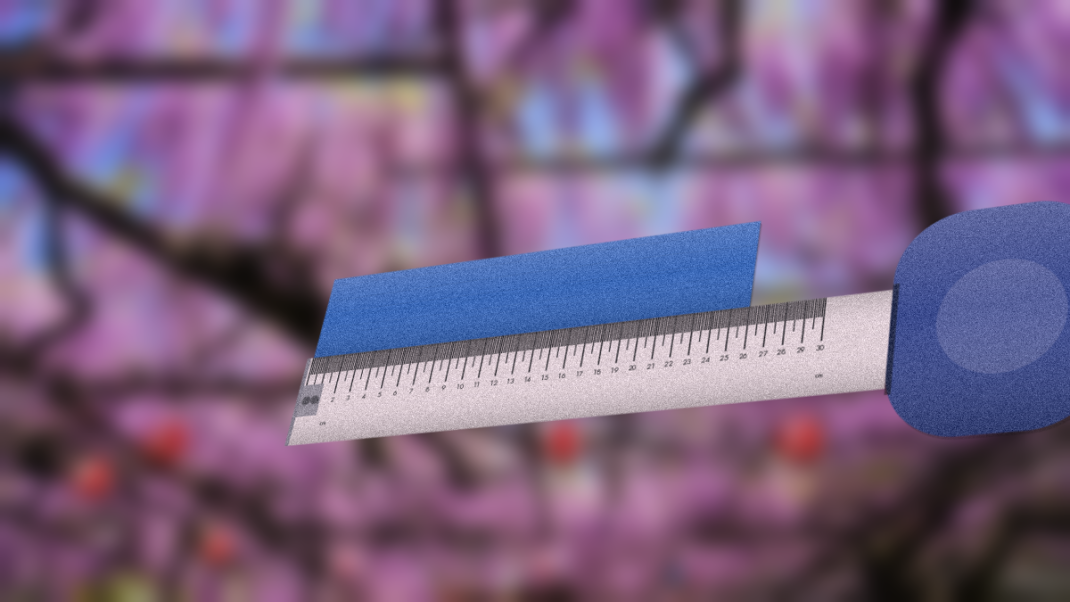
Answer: {"value": 26, "unit": "cm"}
